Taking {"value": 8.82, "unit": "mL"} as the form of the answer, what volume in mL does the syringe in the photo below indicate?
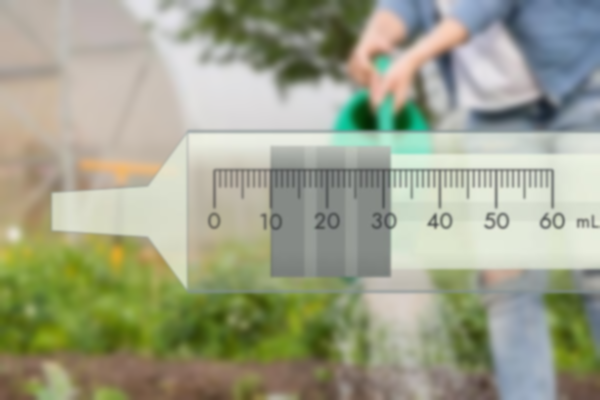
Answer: {"value": 10, "unit": "mL"}
